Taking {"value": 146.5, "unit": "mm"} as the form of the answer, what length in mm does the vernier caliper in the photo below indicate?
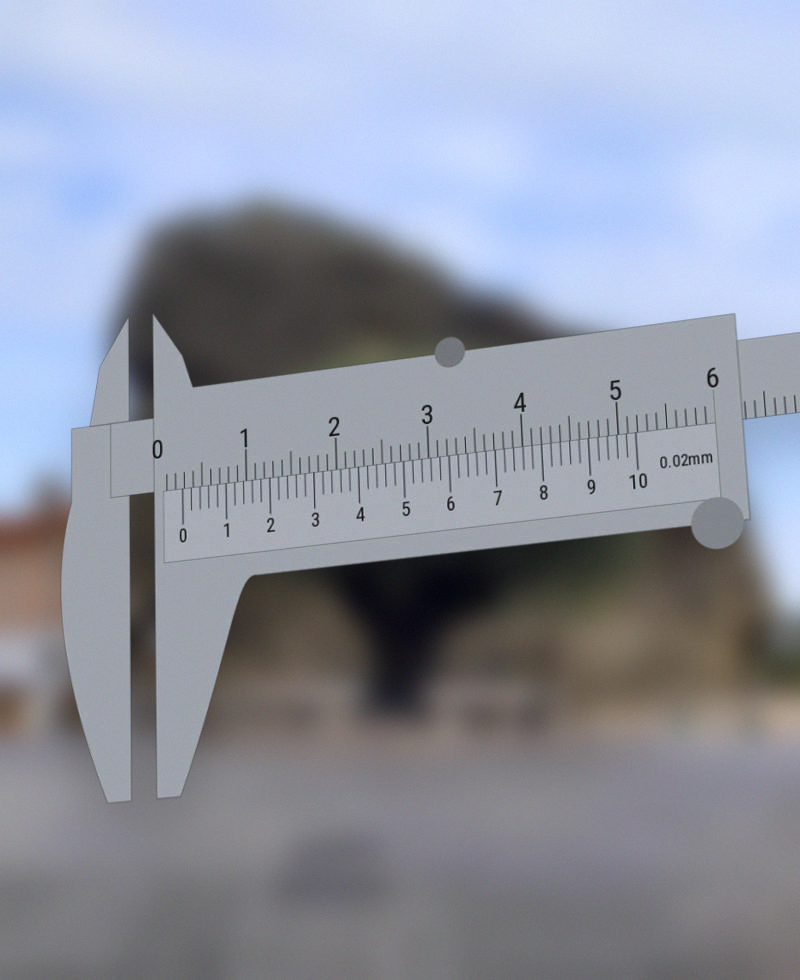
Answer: {"value": 2.8, "unit": "mm"}
